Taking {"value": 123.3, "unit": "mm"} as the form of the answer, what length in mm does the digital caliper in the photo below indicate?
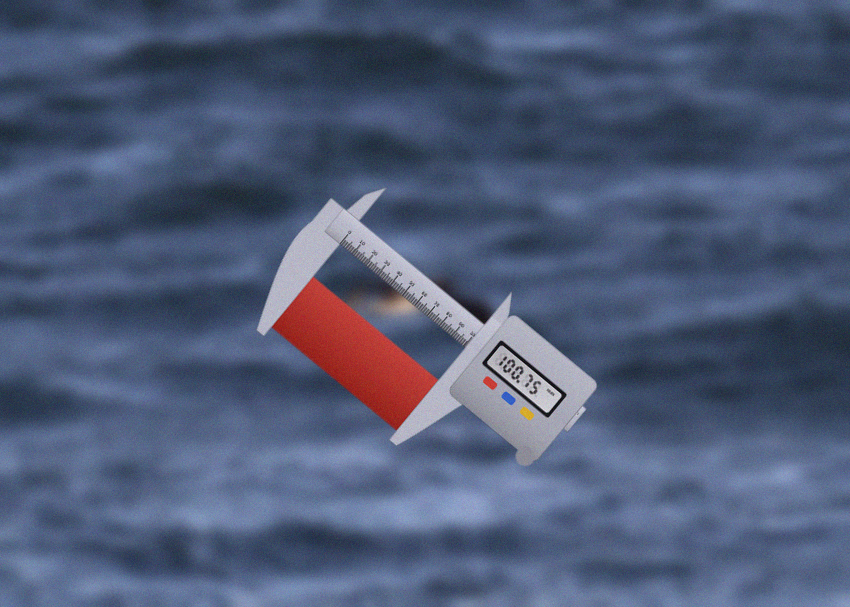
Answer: {"value": 100.75, "unit": "mm"}
